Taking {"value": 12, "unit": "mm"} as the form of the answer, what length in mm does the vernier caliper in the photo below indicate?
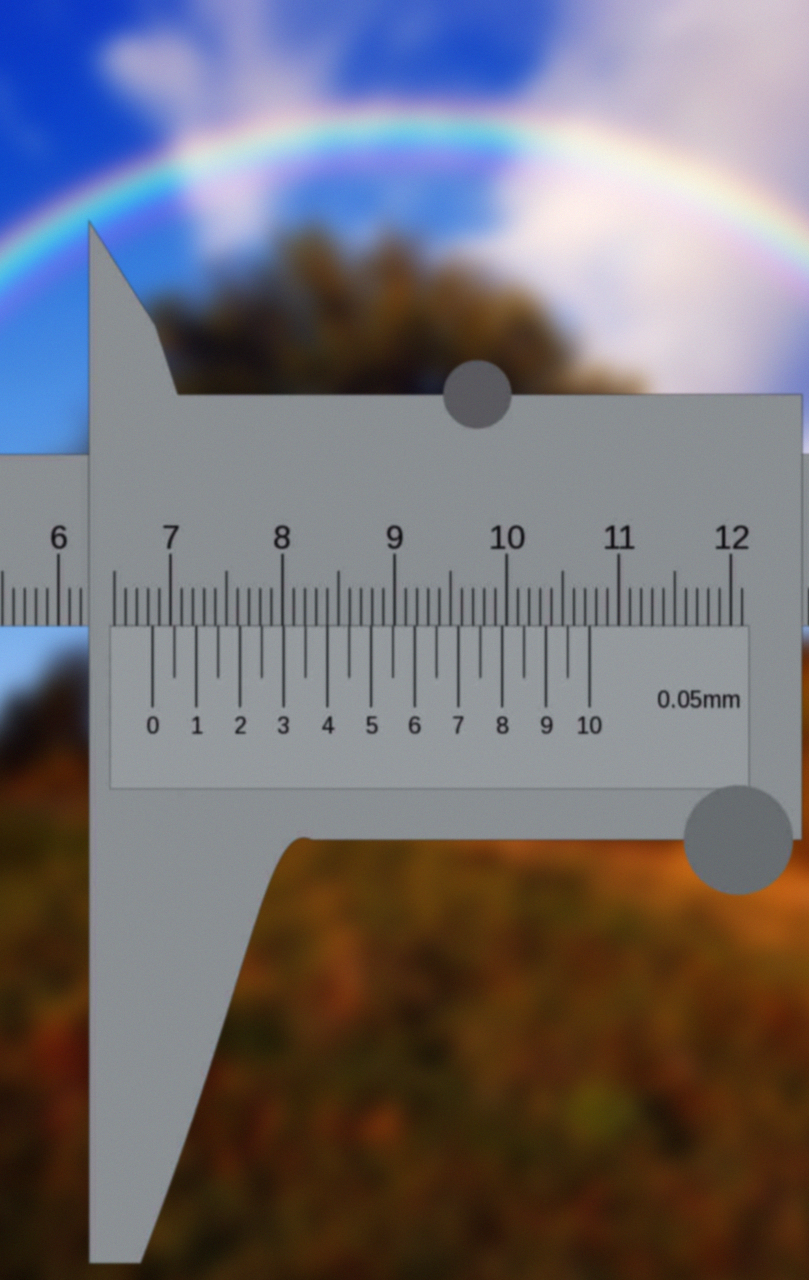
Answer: {"value": 68.4, "unit": "mm"}
